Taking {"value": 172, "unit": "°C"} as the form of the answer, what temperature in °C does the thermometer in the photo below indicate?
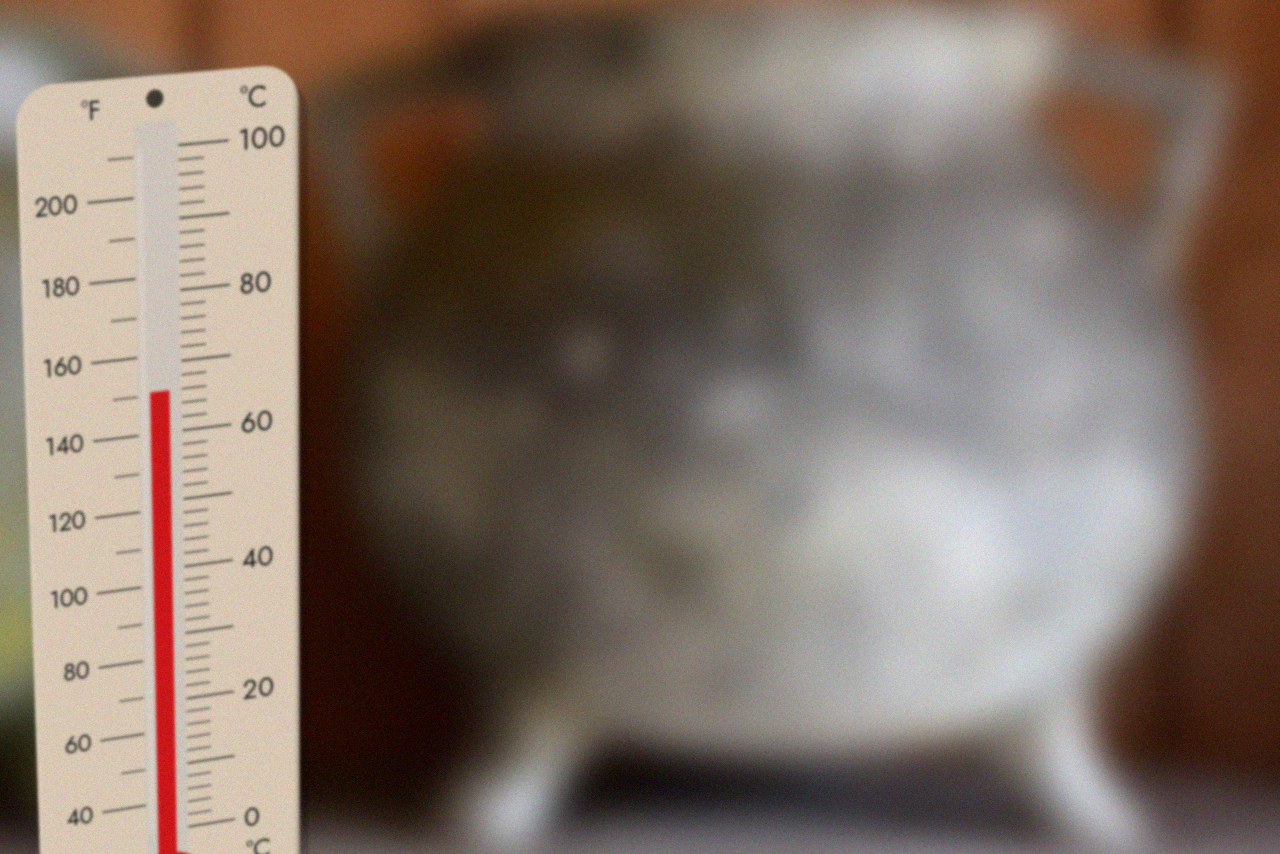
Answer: {"value": 66, "unit": "°C"}
